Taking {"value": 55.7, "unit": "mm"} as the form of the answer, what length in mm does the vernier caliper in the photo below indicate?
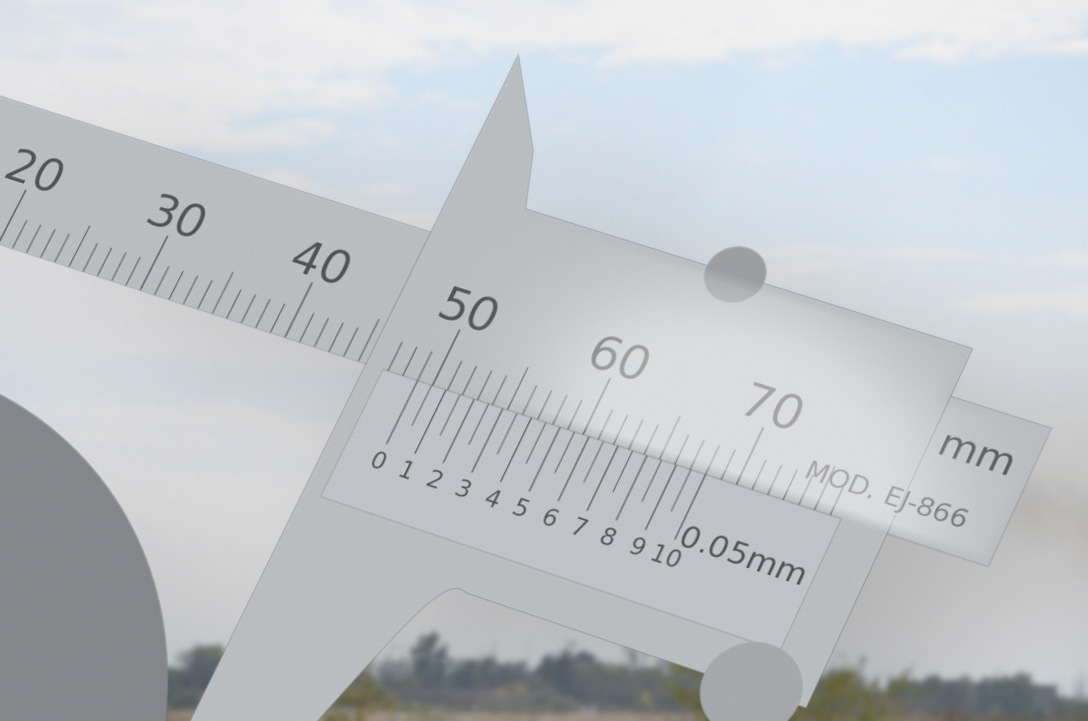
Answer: {"value": 49.0, "unit": "mm"}
